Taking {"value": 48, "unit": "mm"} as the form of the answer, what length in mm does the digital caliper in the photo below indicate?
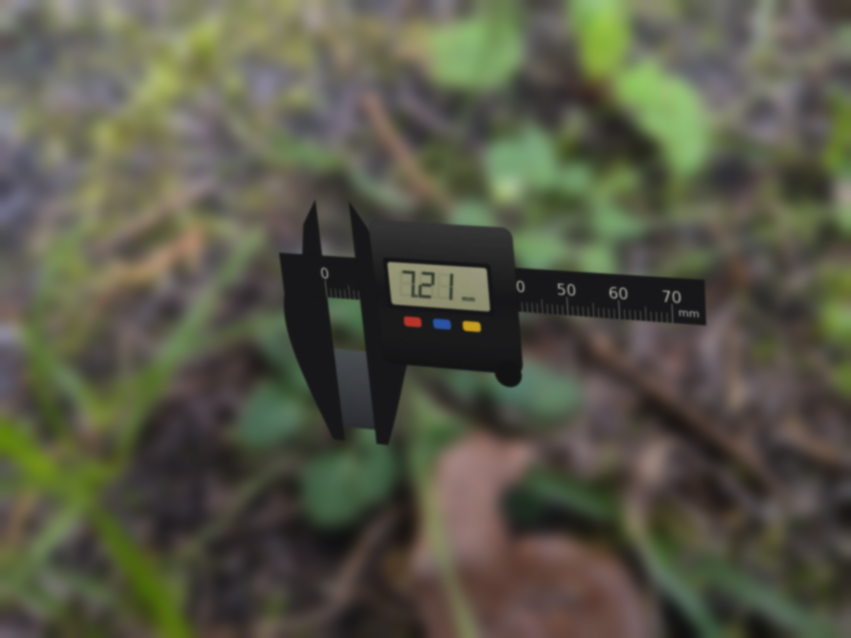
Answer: {"value": 7.21, "unit": "mm"}
